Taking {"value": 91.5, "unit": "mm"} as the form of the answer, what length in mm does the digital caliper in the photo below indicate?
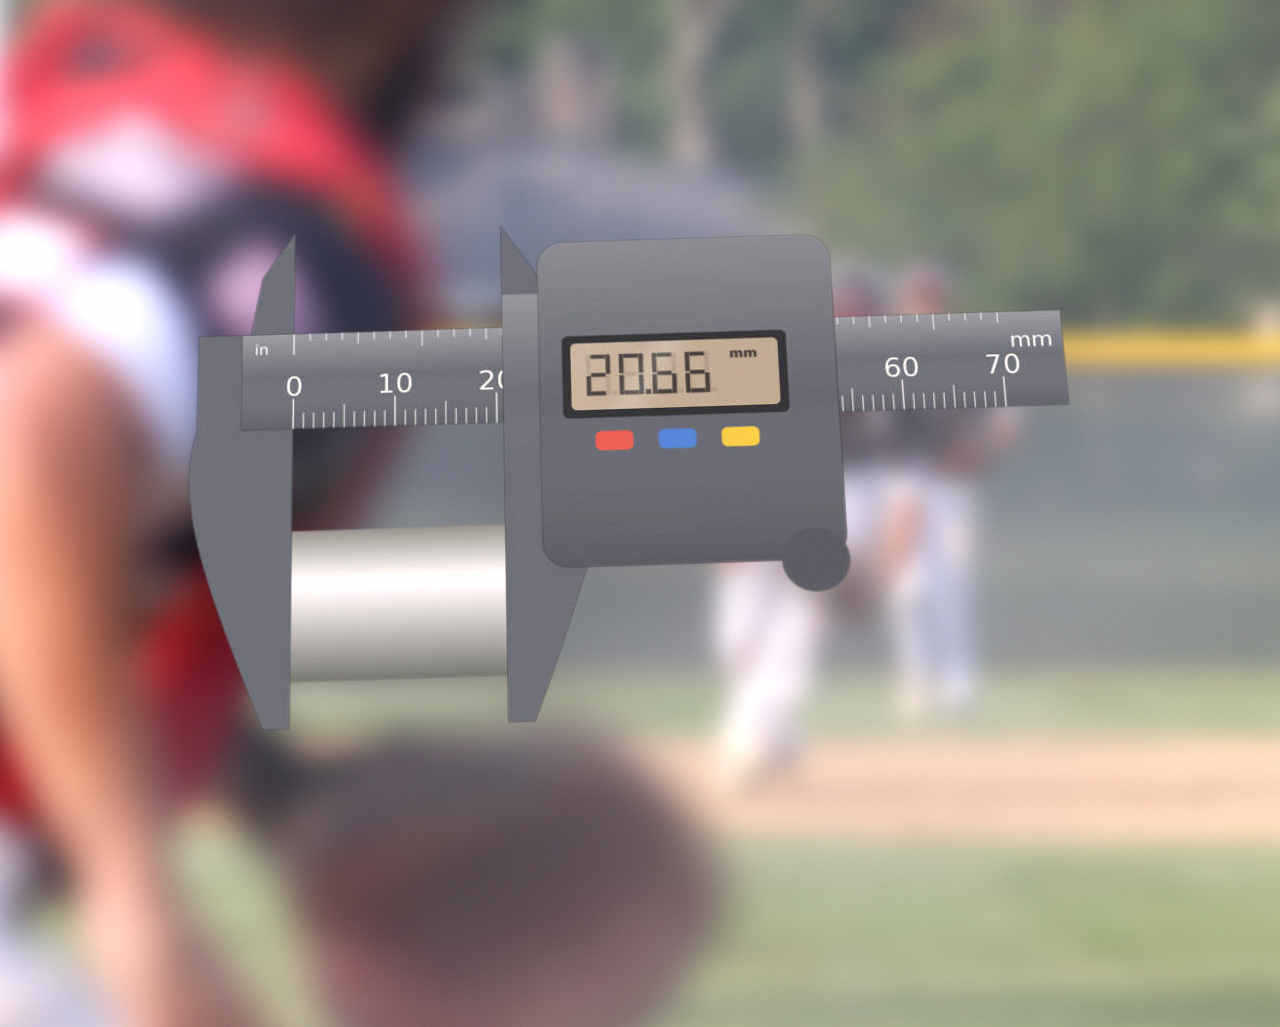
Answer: {"value": 20.66, "unit": "mm"}
